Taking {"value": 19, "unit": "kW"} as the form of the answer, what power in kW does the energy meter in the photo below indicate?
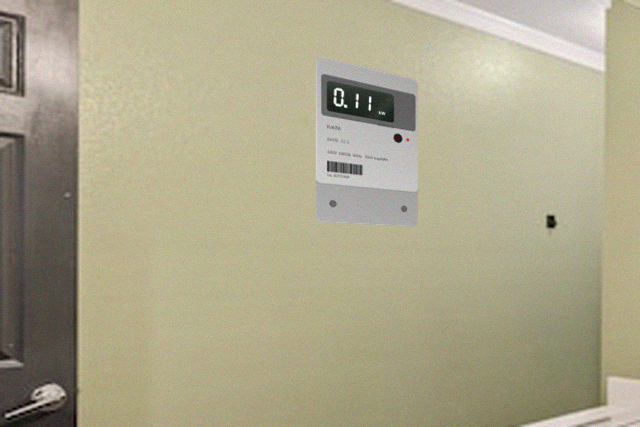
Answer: {"value": 0.11, "unit": "kW"}
